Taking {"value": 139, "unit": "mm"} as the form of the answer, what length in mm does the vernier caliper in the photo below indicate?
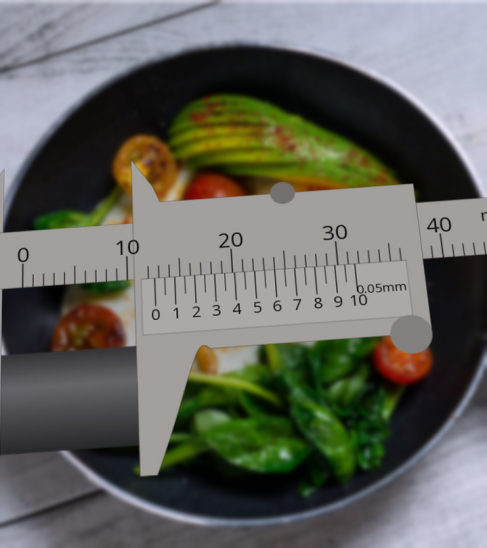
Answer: {"value": 12.6, "unit": "mm"}
